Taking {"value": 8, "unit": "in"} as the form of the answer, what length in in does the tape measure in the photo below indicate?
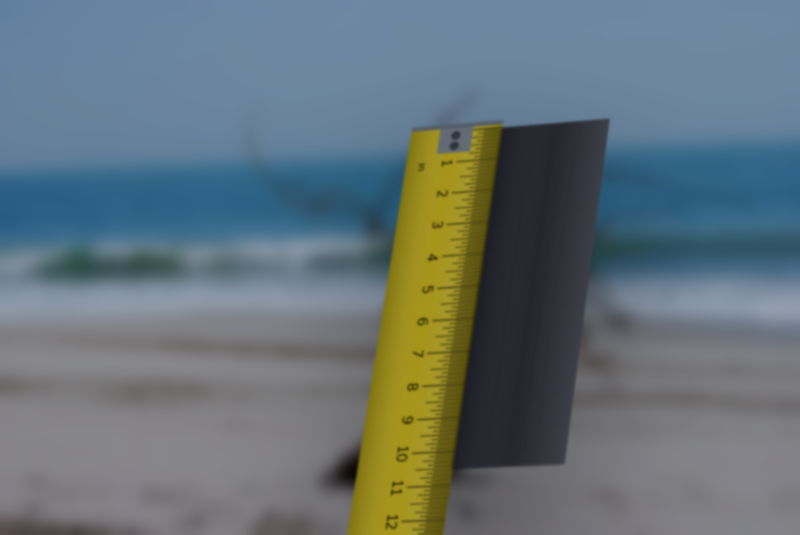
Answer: {"value": 10.5, "unit": "in"}
